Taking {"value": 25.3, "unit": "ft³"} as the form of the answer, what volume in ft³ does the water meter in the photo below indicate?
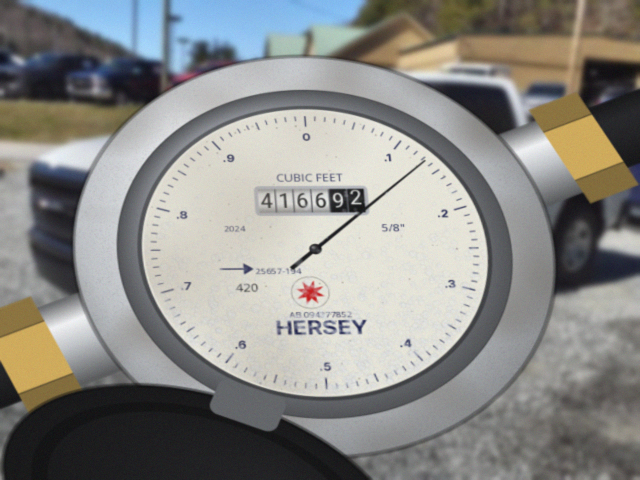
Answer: {"value": 416692.13, "unit": "ft³"}
